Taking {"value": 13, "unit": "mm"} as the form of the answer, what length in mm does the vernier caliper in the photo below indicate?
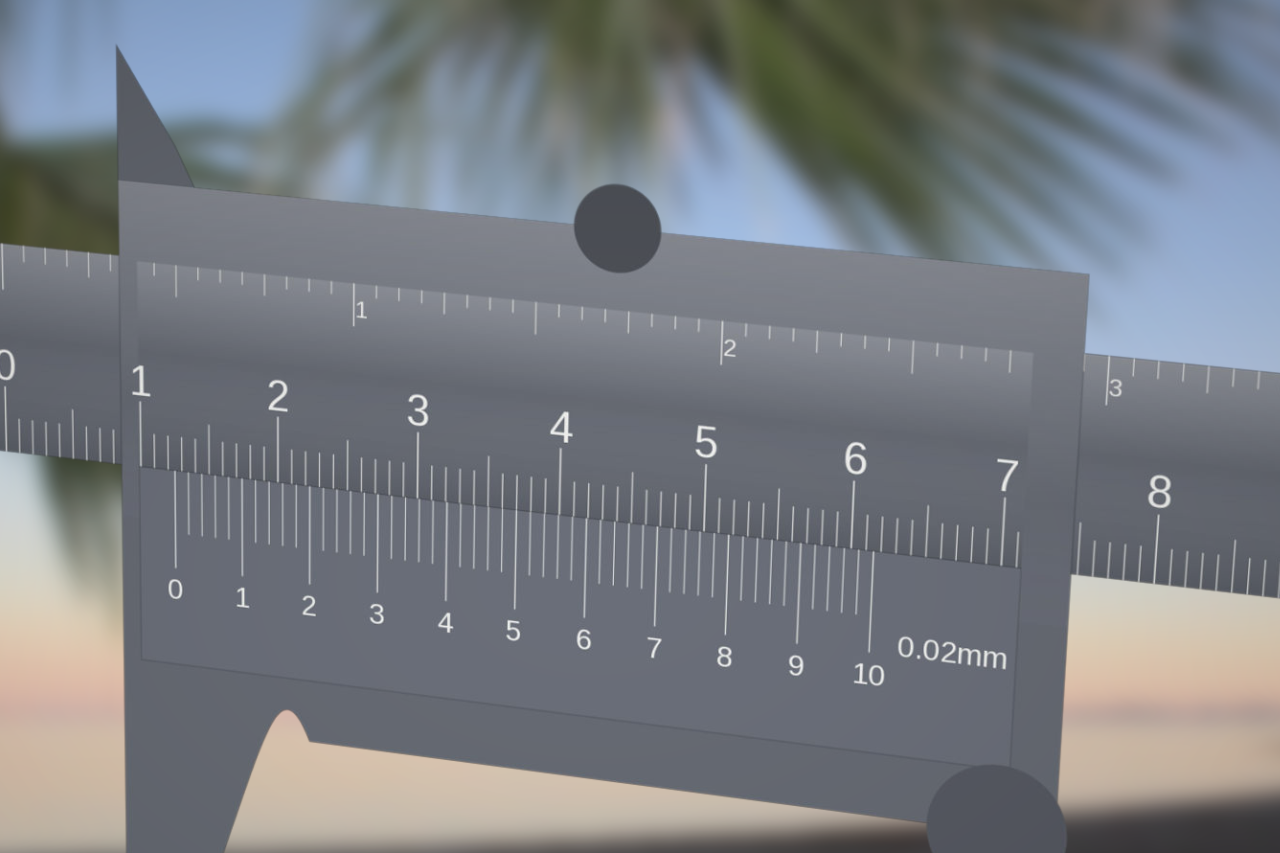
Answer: {"value": 12.5, "unit": "mm"}
